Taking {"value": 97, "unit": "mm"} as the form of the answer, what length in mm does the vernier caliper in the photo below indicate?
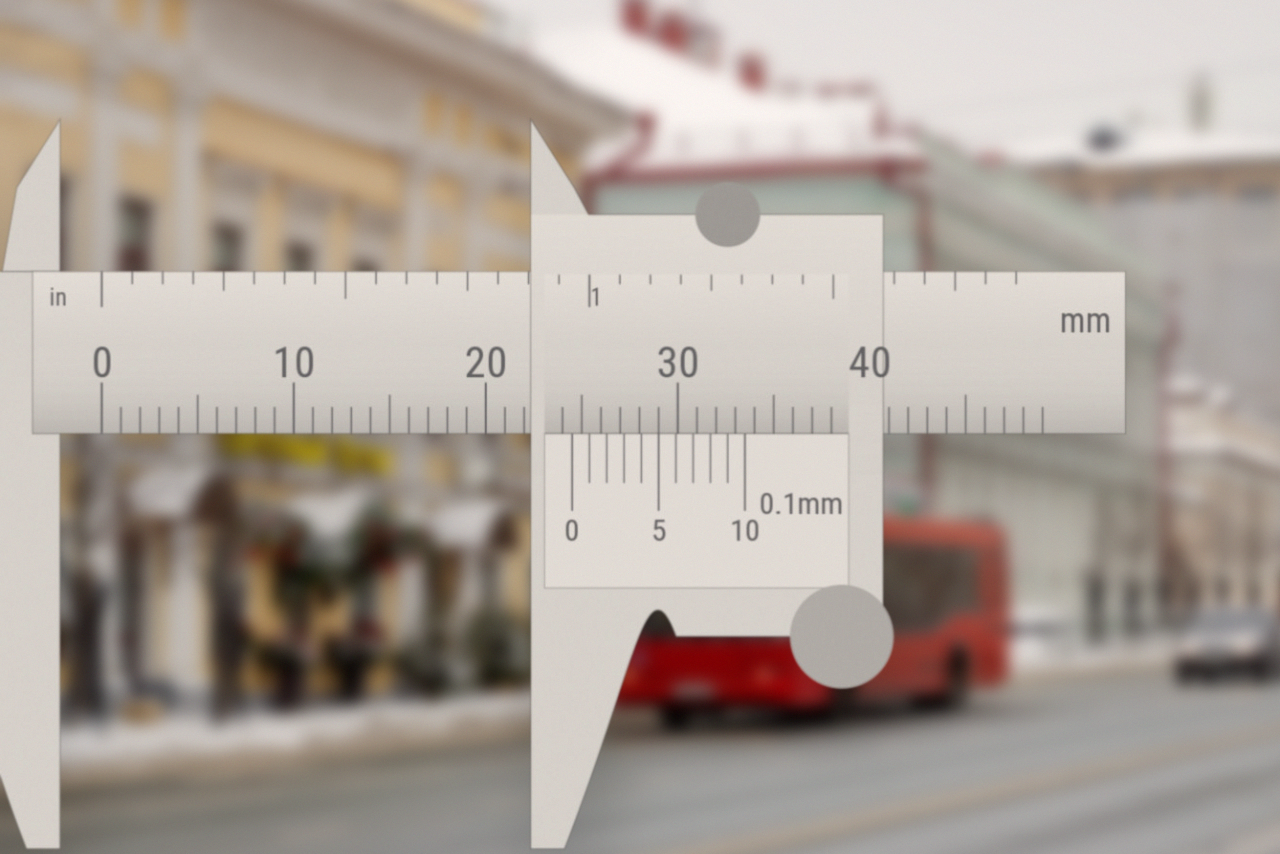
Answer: {"value": 24.5, "unit": "mm"}
